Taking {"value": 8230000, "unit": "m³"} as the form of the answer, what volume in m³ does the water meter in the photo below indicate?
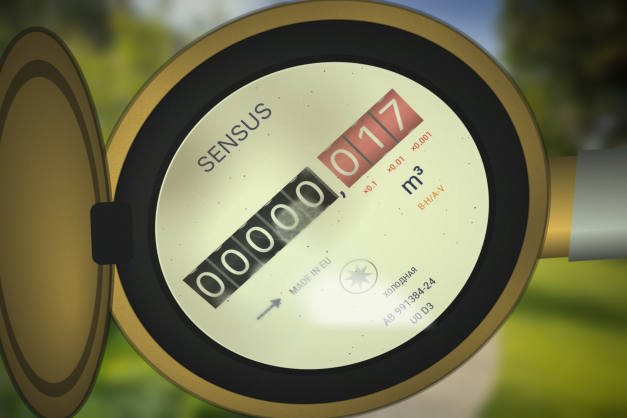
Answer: {"value": 0.017, "unit": "m³"}
